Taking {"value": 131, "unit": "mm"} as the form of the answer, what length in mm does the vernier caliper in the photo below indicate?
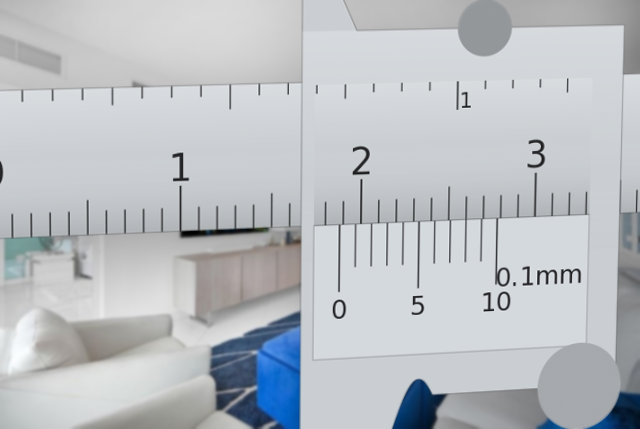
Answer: {"value": 18.8, "unit": "mm"}
